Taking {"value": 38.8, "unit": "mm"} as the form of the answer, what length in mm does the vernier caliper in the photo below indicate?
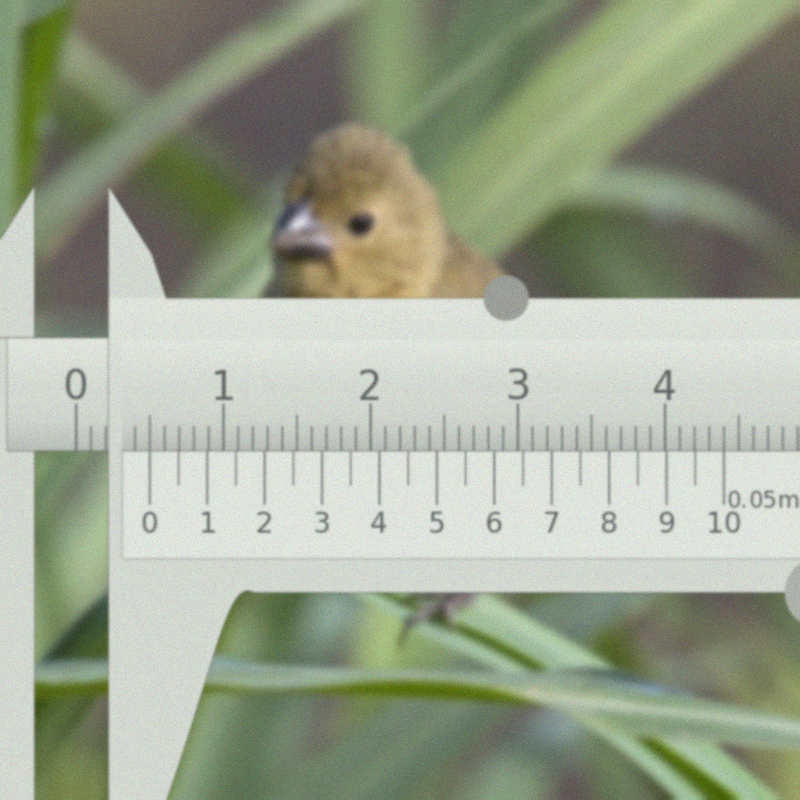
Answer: {"value": 5.0, "unit": "mm"}
